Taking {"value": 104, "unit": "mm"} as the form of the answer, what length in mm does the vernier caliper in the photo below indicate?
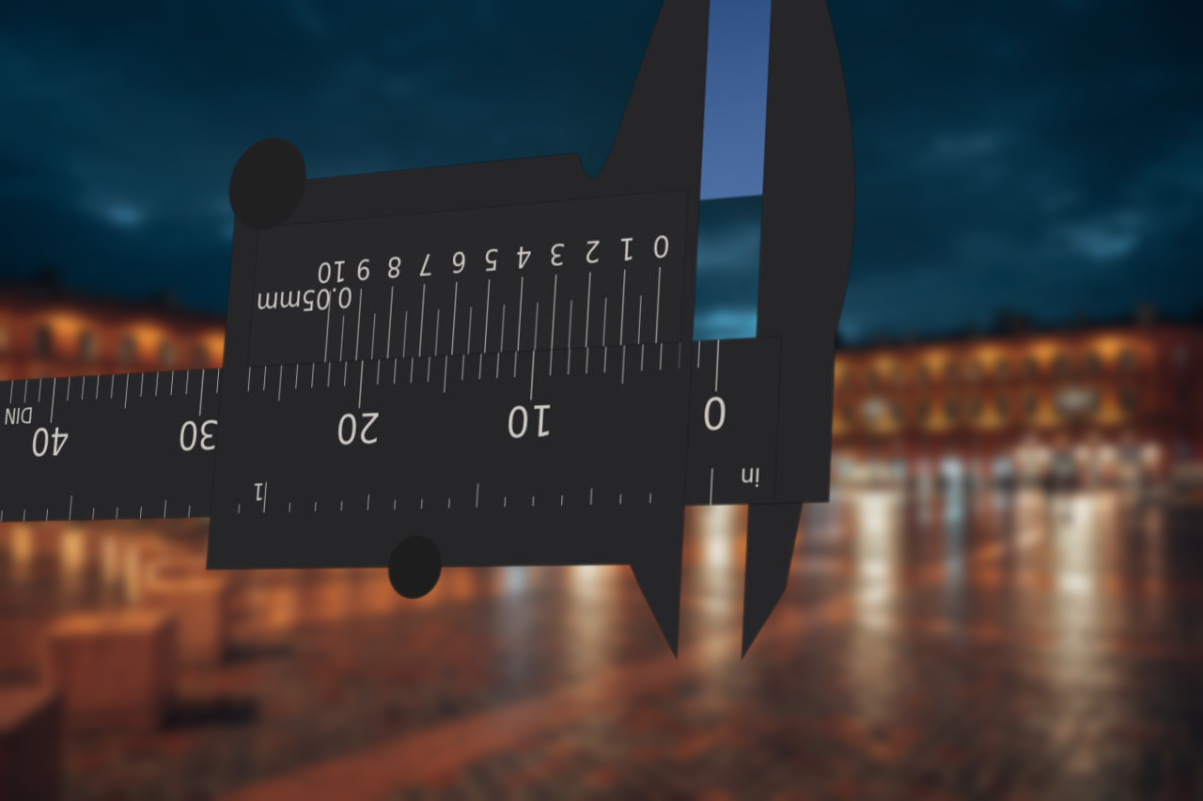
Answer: {"value": 3.3, "unit": "mm"}
